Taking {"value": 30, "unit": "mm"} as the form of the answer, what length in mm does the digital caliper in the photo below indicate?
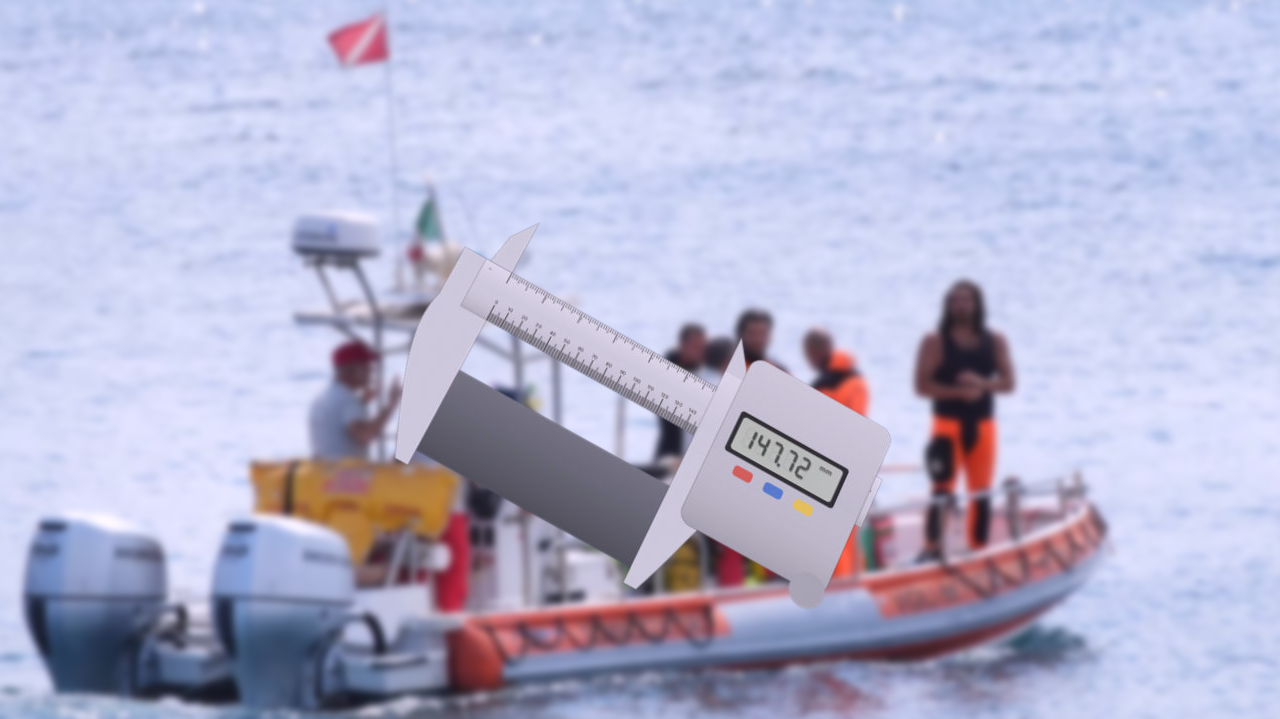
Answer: {"value": 147.72, "unit": "mm"}
